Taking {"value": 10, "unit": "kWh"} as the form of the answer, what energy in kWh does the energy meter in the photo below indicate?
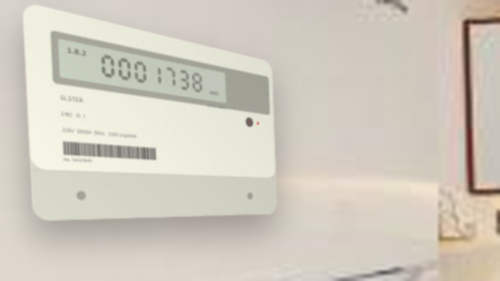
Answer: {"value": 1738, "unit": "kWh"}
